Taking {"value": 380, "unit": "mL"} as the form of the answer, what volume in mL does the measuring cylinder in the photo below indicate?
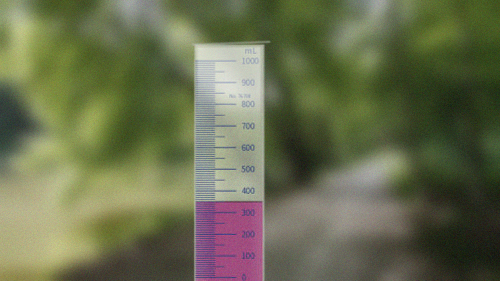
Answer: {"value": 350, "unit": "mL"}
